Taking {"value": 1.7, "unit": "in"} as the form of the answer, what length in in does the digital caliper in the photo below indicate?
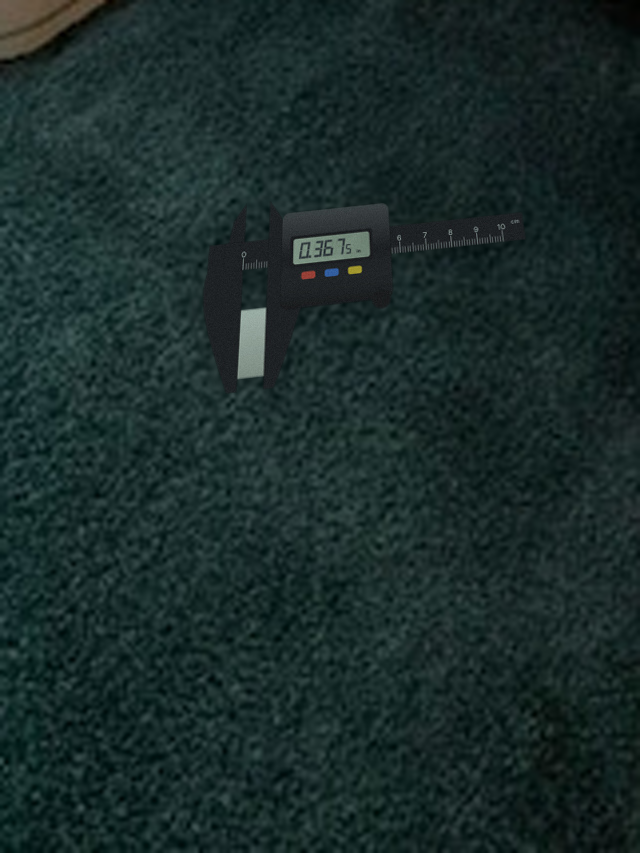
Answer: {"value": 0.3675, "unit": "in"}
